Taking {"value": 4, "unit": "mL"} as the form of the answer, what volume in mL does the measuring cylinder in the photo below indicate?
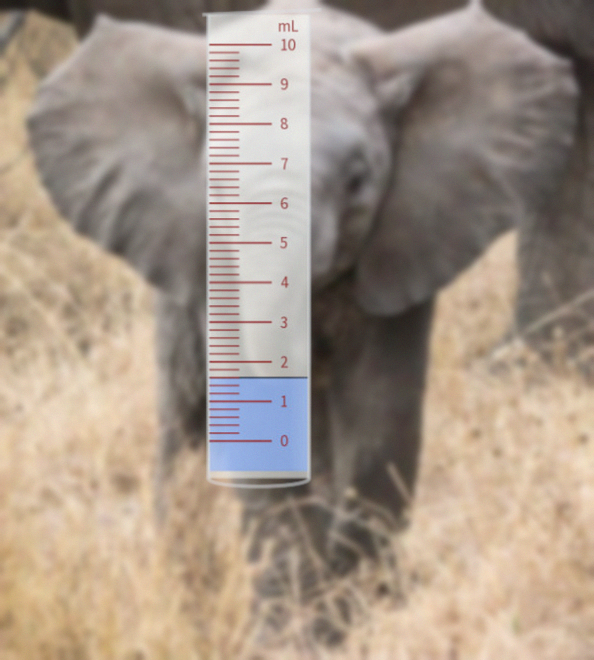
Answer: {"value": 1.6, "unit": "mL"}
